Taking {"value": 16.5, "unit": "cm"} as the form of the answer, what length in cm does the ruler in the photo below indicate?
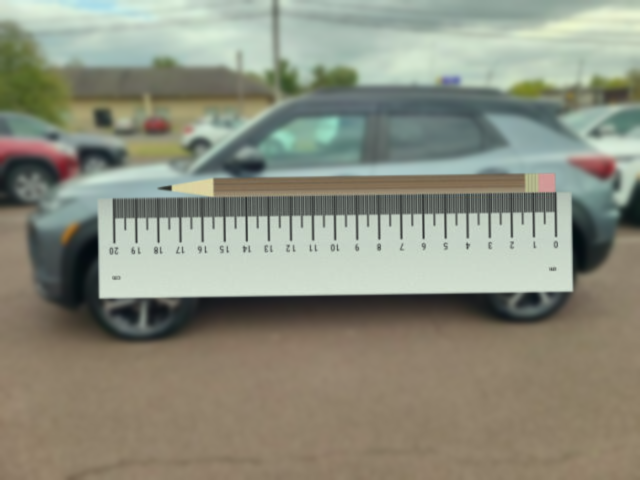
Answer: {"value": 18, "unit": "cm"}
